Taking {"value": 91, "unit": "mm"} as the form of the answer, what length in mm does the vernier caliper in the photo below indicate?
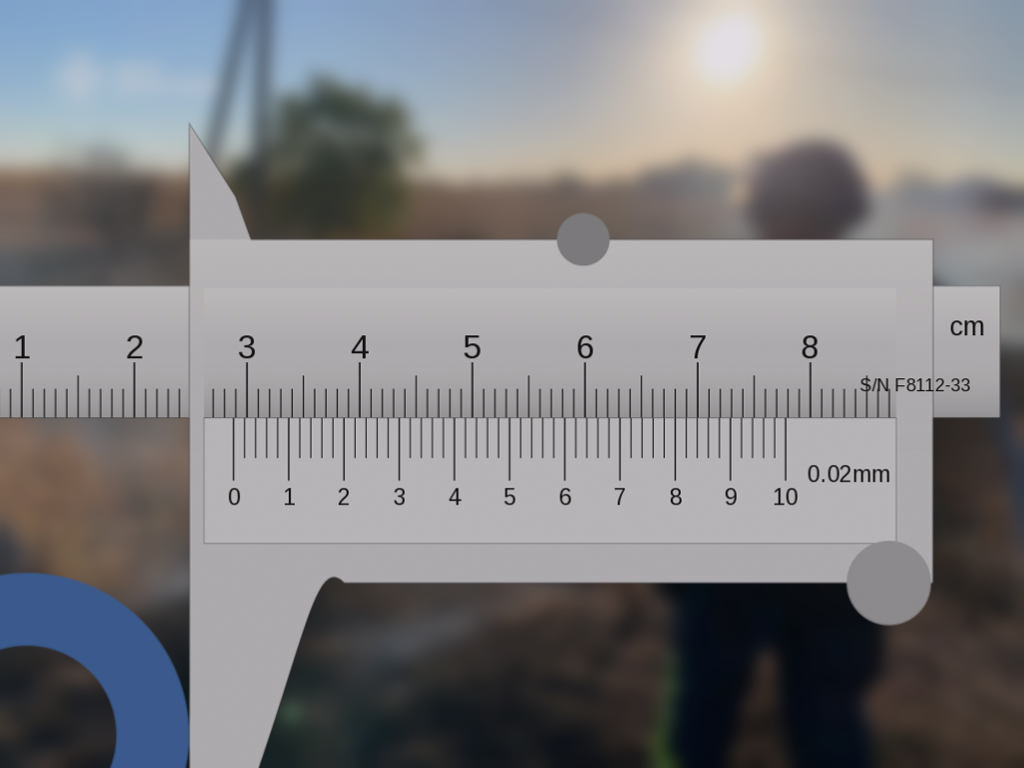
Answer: {"value": 28.8, "unit": "mm"}
